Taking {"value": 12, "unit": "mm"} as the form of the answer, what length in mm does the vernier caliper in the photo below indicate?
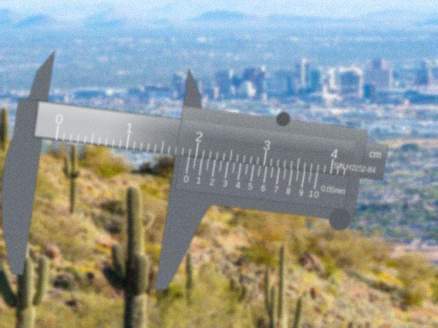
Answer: {"value": 19.0, "unit": "mm"}
